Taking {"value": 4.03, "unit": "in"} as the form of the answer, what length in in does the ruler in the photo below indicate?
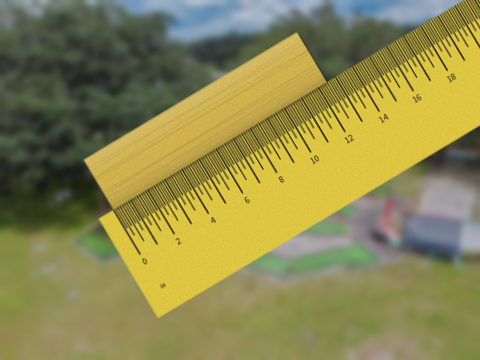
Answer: {"value": 12.5, "unit": "in"}
